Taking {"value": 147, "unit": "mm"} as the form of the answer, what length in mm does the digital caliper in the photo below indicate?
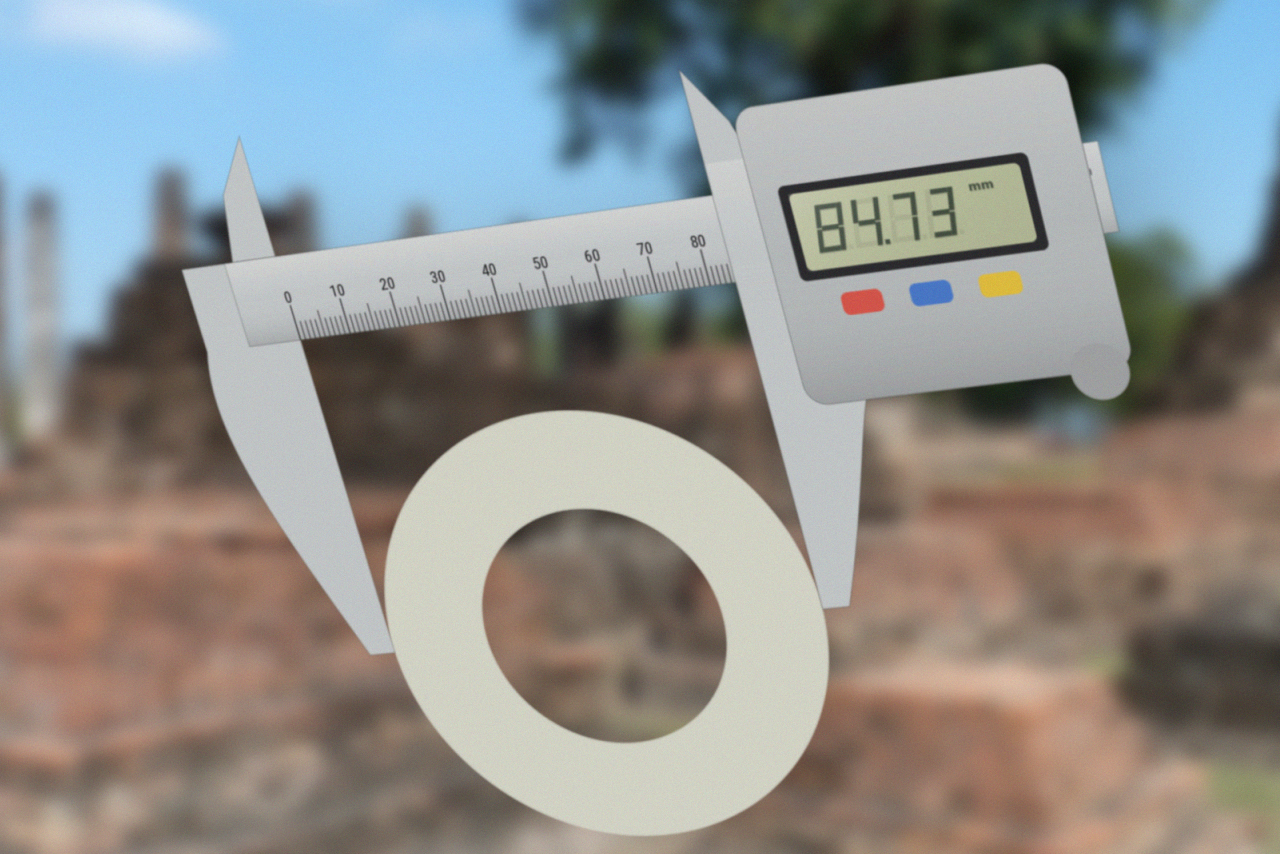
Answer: {"value": 84.73, "unit": "mm"}
